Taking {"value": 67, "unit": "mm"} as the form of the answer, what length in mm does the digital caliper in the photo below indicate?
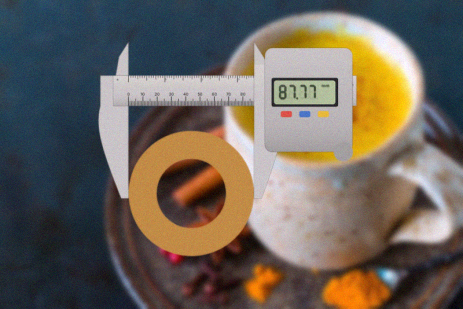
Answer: {"value": 87.77, "unit": "mm"}
